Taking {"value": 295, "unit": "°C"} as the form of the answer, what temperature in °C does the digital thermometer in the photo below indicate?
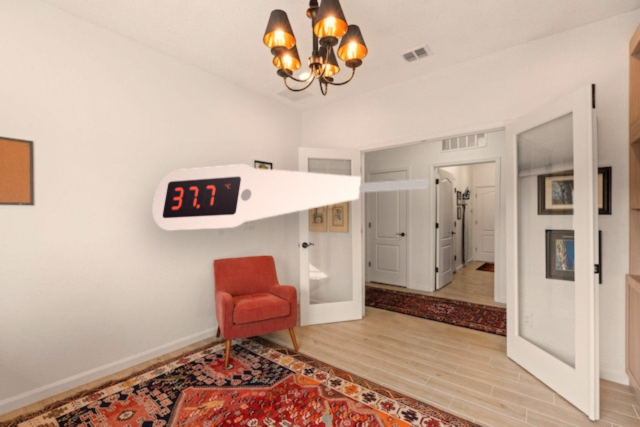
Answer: {"value": 37.7, "unit": "°C"}
